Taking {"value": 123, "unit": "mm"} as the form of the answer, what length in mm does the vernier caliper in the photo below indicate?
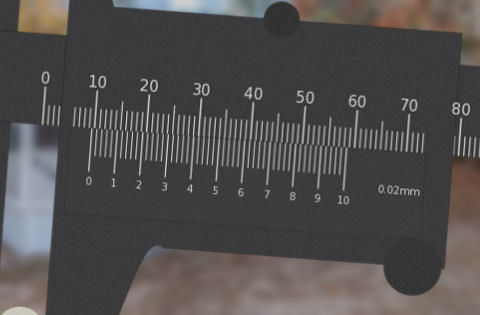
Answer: {"value": 9.5, "unit": "mm"}
